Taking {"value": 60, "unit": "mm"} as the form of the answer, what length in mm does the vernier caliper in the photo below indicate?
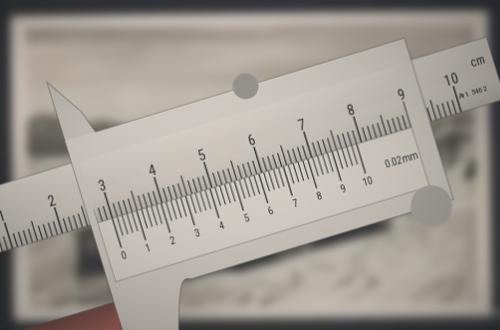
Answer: {"value": 30.0, "unit": "mm"}
